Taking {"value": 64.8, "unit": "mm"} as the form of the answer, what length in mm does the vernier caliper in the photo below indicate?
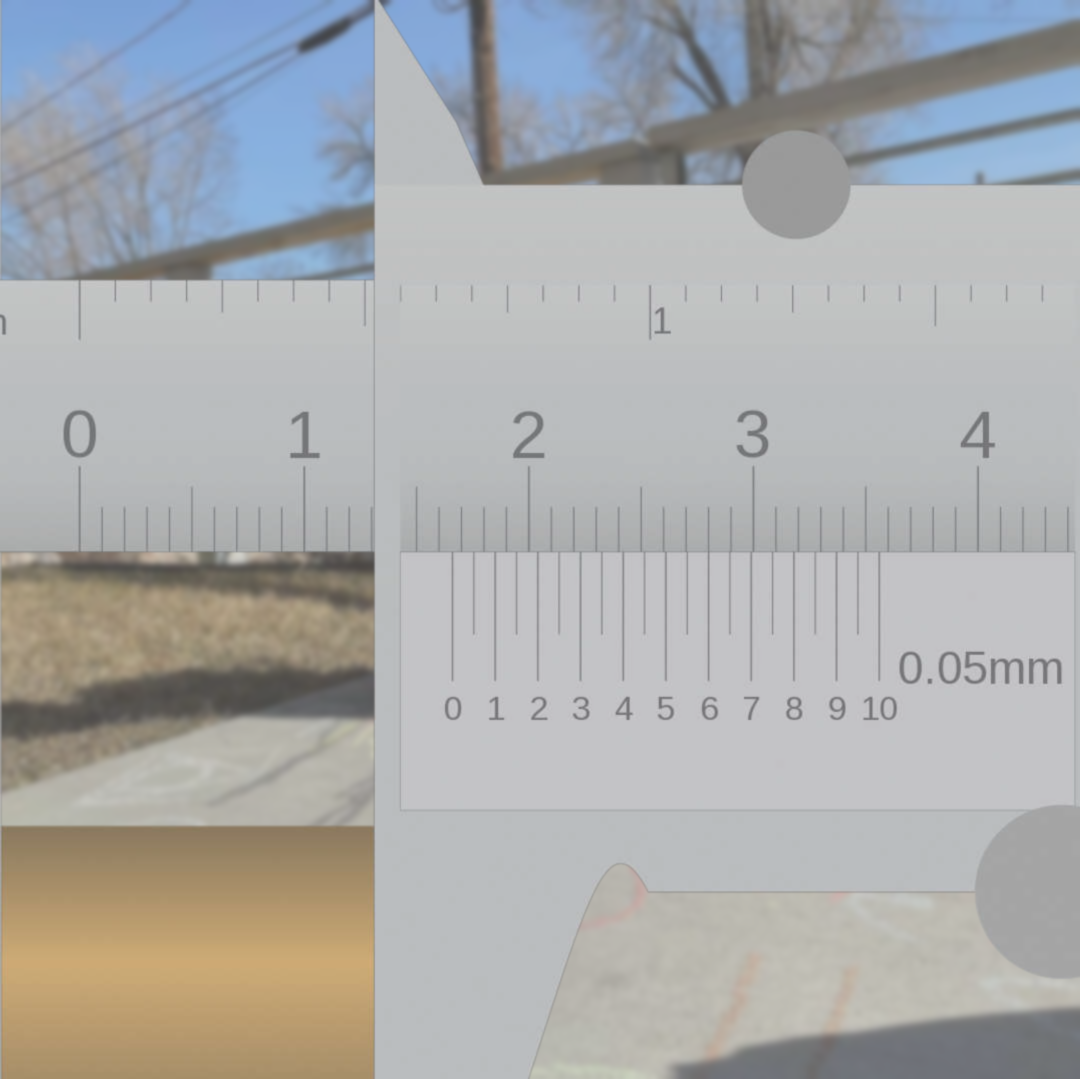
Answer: {"value": 16.6, "unit": "mm"}
